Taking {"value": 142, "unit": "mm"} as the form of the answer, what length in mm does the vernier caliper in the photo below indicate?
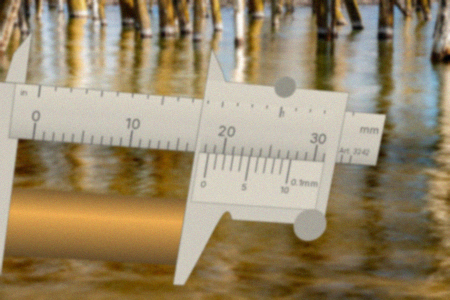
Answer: {"value": 18.4, "unit": "mm"}
